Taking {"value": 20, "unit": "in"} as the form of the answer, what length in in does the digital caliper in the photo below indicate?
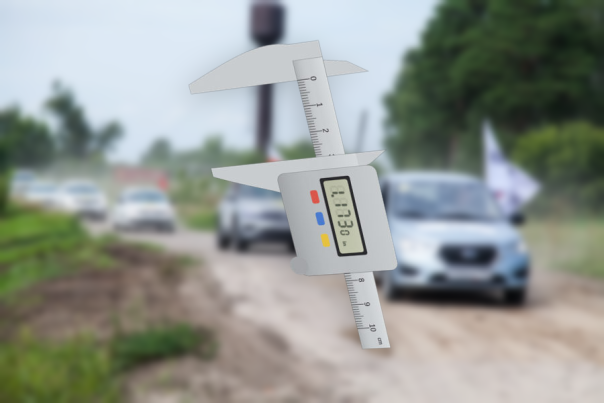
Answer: {"value": 1.1730, "unit": "in"}
